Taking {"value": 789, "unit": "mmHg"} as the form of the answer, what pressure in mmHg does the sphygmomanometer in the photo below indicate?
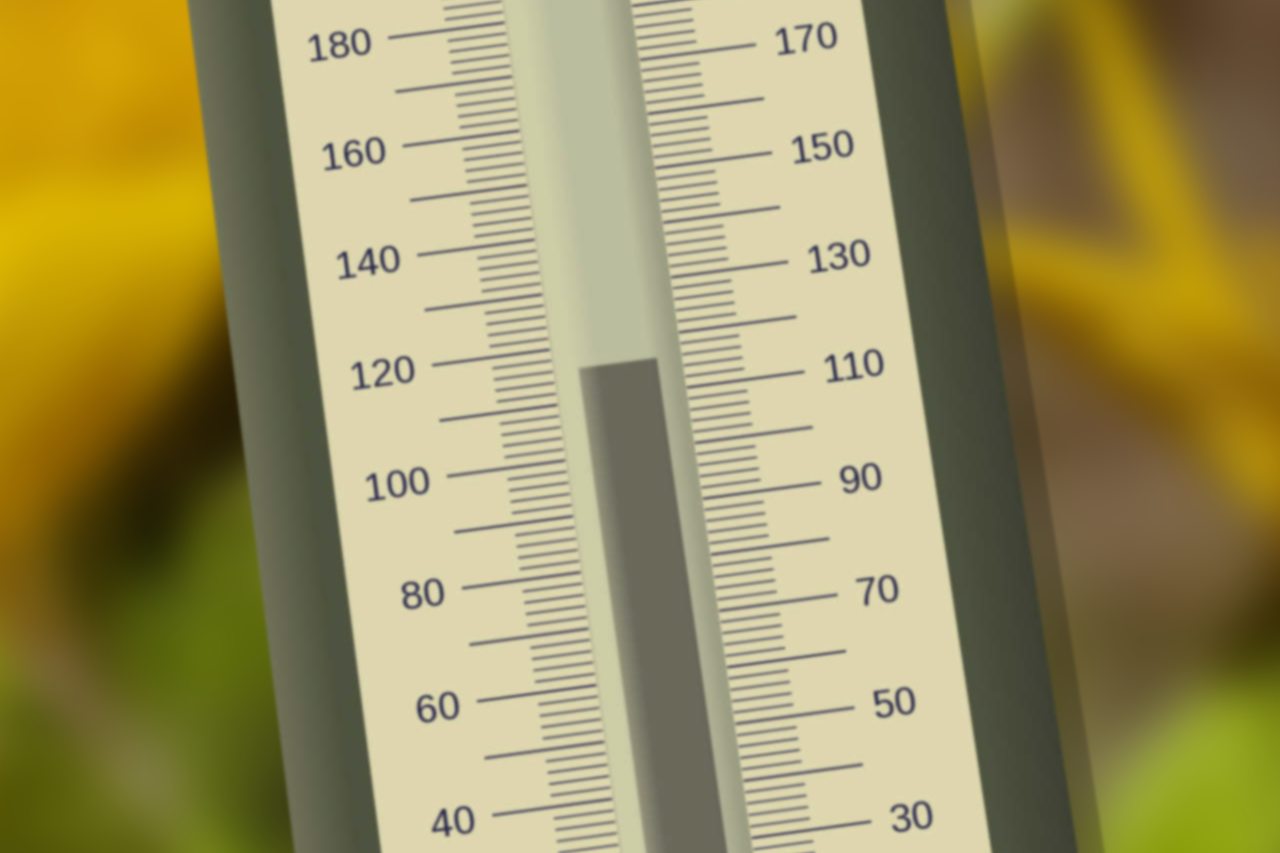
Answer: {"value": 116, "unit": "mmHg"}
